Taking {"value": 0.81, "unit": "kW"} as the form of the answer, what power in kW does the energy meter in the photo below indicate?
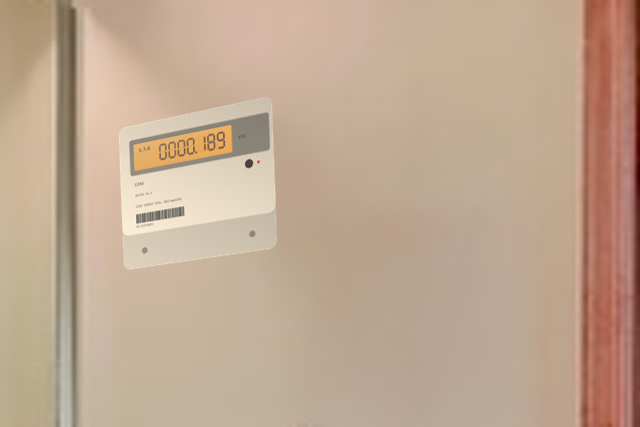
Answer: {"value": 0.189, "unit": "kW"}
